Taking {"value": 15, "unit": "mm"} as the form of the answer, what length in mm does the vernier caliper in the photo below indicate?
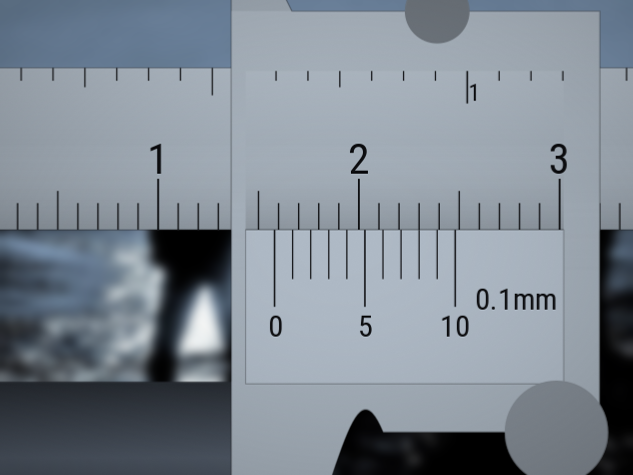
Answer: {"value": 15.8, "unit": "mm"}
